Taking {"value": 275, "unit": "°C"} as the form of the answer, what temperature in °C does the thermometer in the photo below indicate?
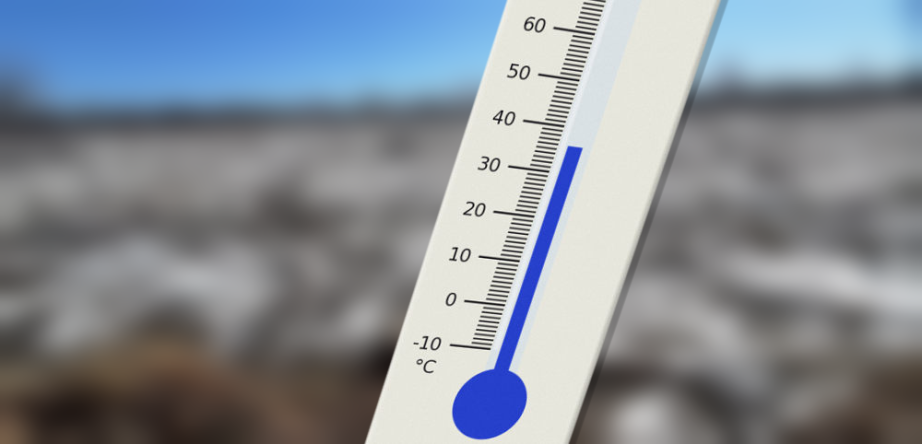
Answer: {"value": 36, "unit": "°C"}
